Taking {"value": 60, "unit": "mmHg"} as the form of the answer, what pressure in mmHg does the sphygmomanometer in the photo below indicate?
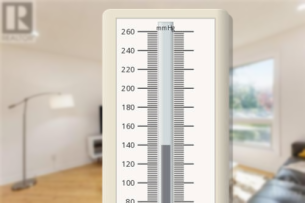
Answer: {"value": 140, "unit": "mmHg"}
